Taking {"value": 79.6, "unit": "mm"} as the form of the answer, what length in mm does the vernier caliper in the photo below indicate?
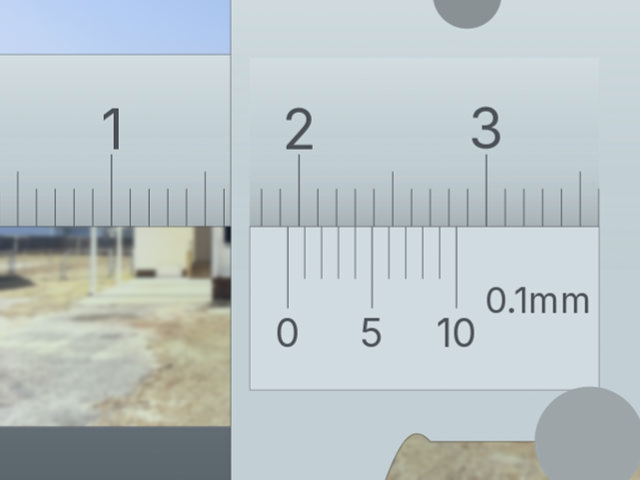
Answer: {"value": 19.4, "unit": "mm"}
